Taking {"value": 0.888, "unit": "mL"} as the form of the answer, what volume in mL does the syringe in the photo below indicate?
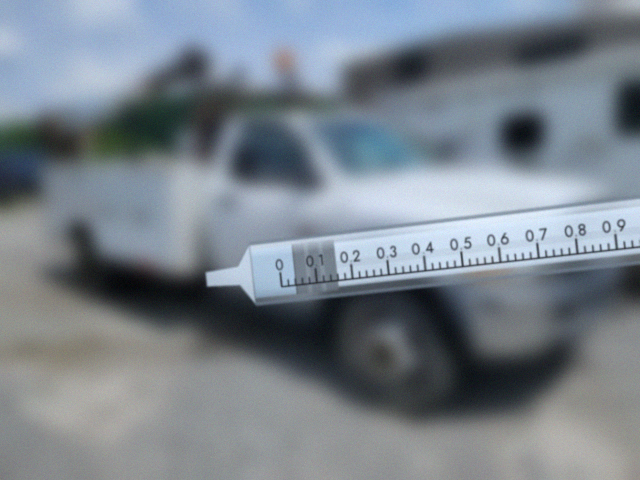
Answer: {"value": 0.04, "unit": "mL"}
